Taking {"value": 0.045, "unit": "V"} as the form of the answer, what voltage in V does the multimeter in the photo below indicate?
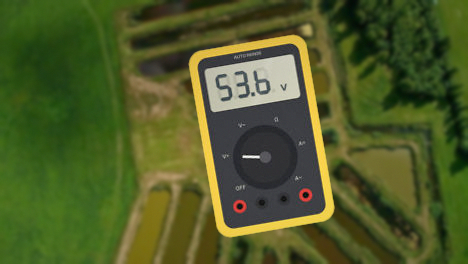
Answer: {"value": 53.6, "unit": "V"}
